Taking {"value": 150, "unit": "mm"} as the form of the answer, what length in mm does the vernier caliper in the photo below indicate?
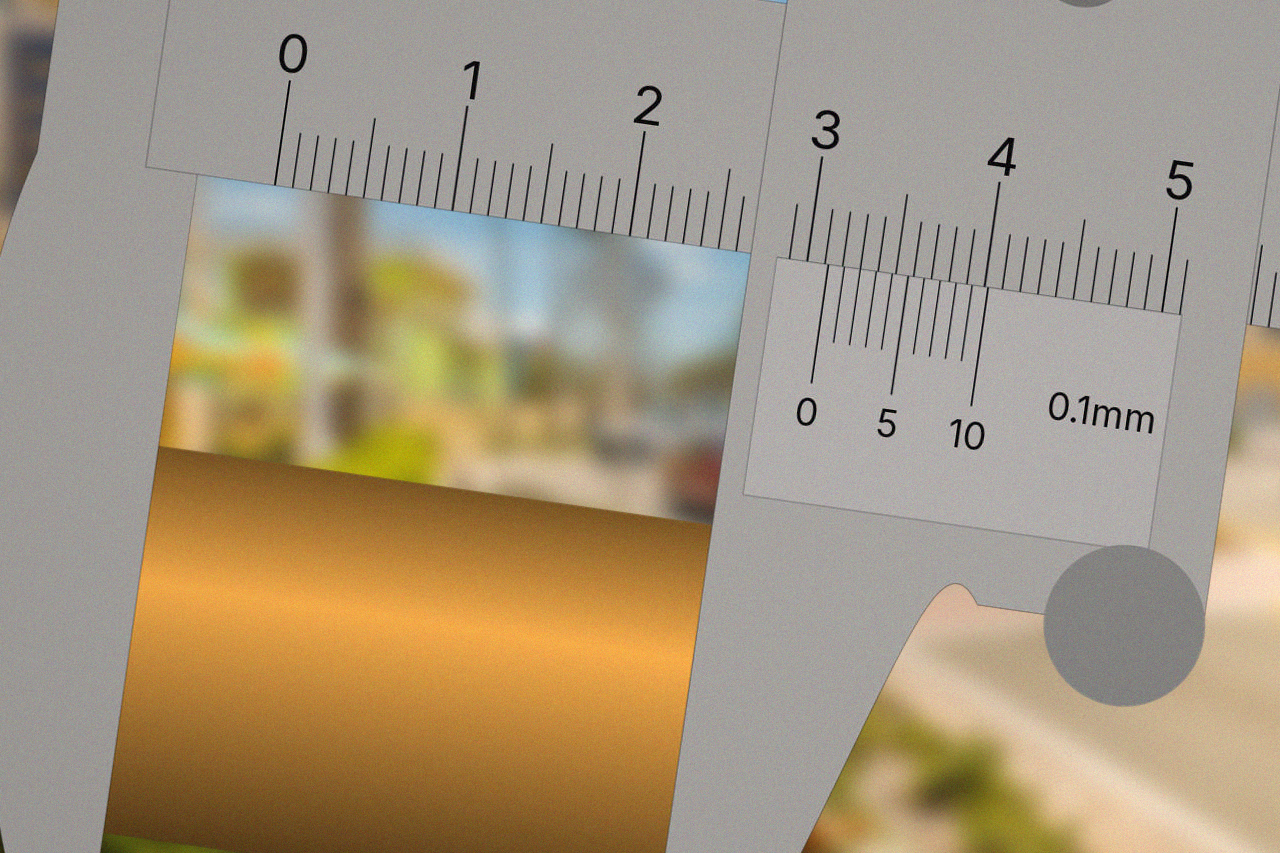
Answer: {"value": 31.2, "unit": "mm"}
